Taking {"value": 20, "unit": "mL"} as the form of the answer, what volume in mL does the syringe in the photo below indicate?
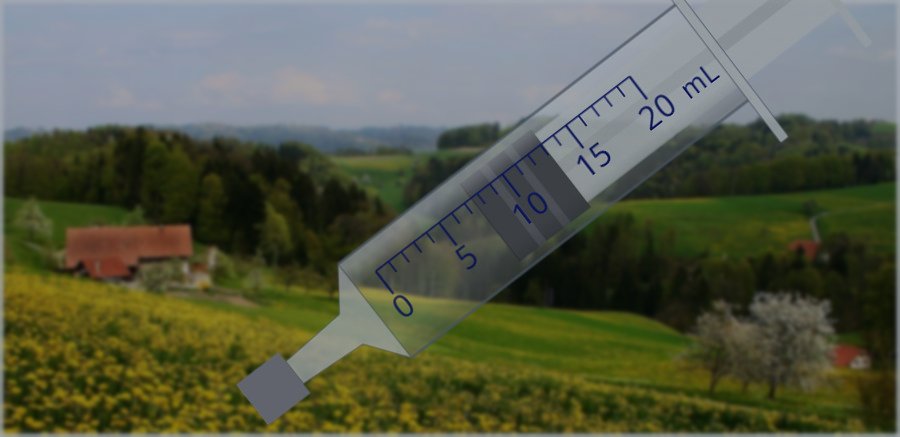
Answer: {"value": 7.5, "unit": "mL"}
